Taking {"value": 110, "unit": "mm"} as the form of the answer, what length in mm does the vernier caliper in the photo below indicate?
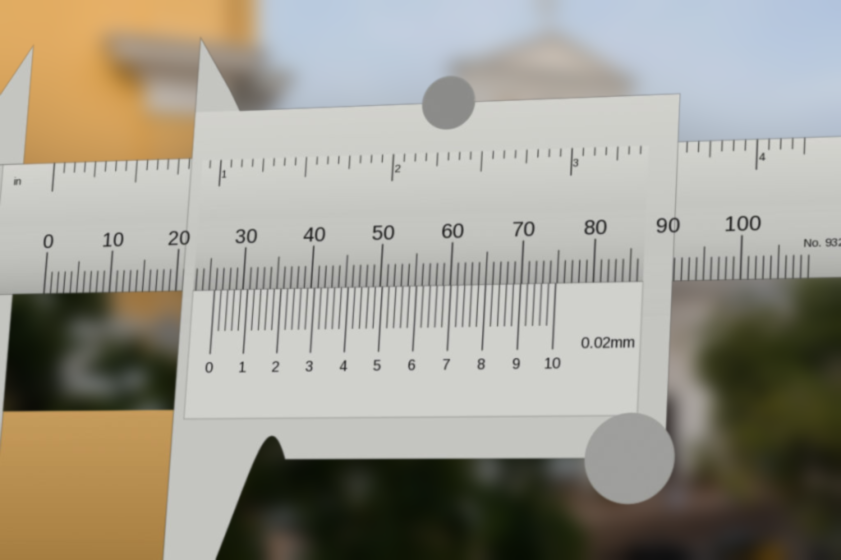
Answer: {"value": 25.8, "unit": "mm"}
